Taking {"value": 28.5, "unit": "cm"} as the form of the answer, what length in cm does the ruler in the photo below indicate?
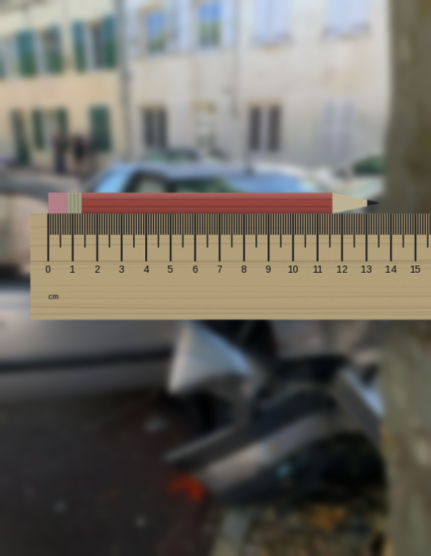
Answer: {"value": 13.5, "unit": "cm"}
